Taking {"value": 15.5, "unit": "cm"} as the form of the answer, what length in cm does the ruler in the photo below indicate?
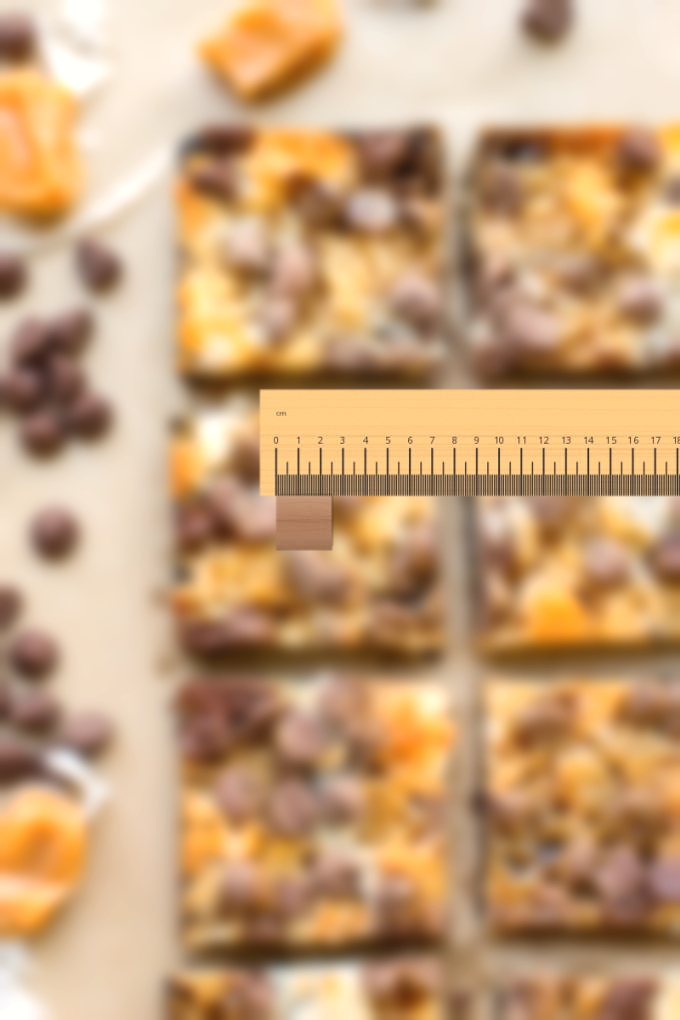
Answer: {"value": 2.5, "unit": "cm"}
